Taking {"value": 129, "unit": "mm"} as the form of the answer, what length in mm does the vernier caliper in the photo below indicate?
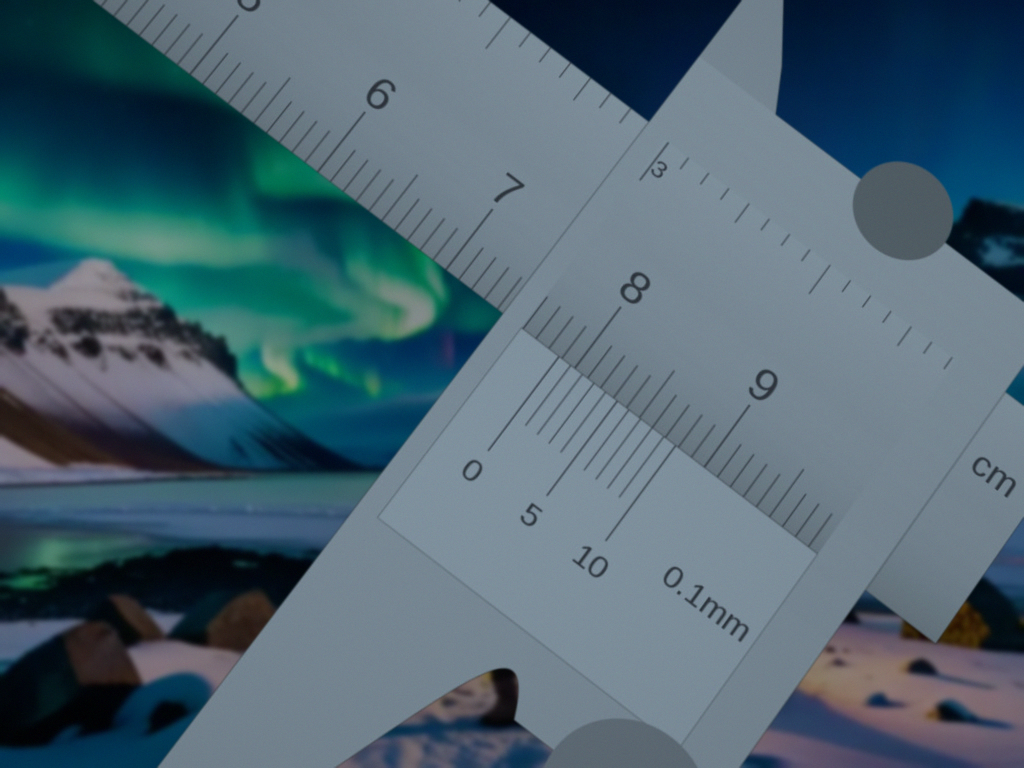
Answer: {"value": 78.8, "unit": "mm"}
